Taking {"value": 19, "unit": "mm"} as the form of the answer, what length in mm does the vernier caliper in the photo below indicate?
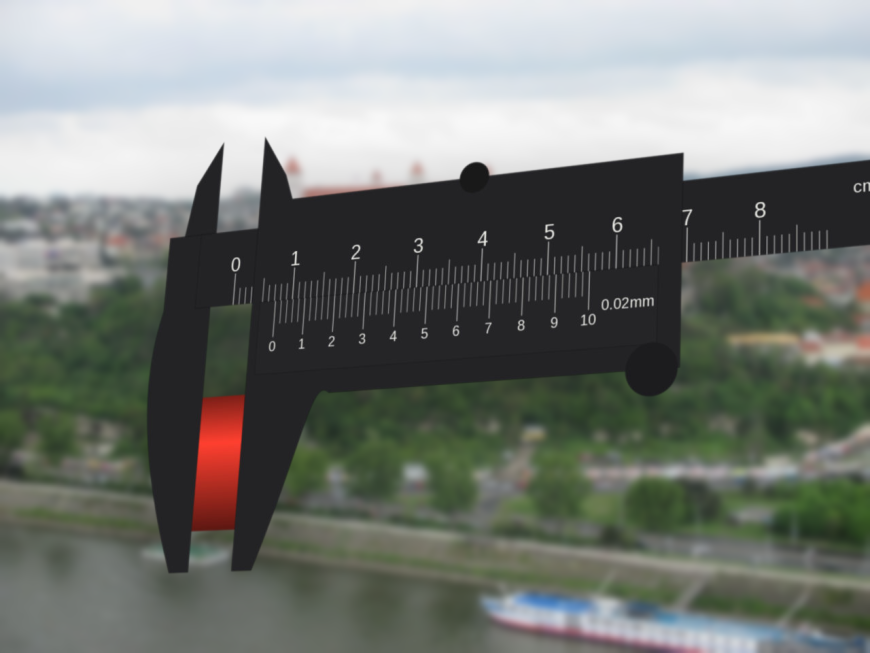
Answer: {"value": 7.2, "unit": "mm"}
